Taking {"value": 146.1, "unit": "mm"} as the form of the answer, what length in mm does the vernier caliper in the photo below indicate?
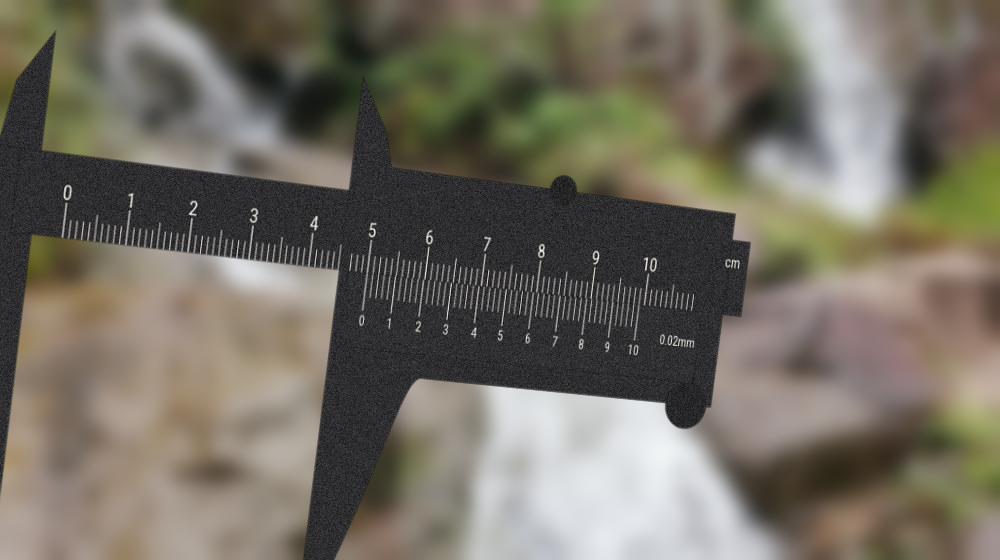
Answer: {"value": 50.0, "unit": "mm"}
